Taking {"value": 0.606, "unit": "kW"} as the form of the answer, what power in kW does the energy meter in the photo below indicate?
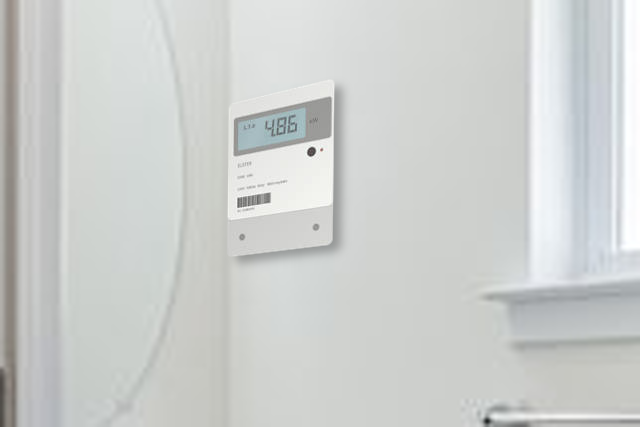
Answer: {"value": 4.86, "unit": "kW"}
